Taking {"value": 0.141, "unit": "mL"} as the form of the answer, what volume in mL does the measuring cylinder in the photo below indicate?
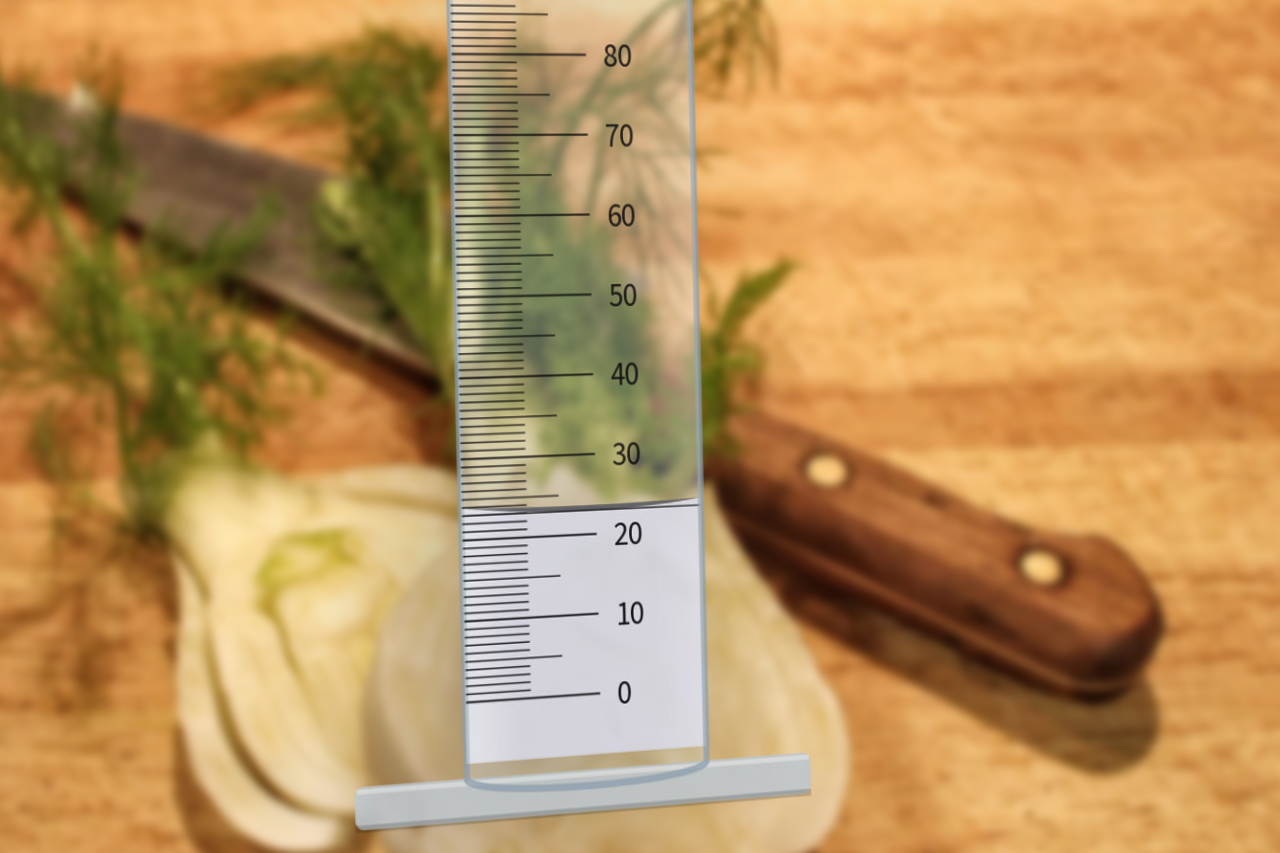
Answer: {"value": 23, "unit": "mL"}
